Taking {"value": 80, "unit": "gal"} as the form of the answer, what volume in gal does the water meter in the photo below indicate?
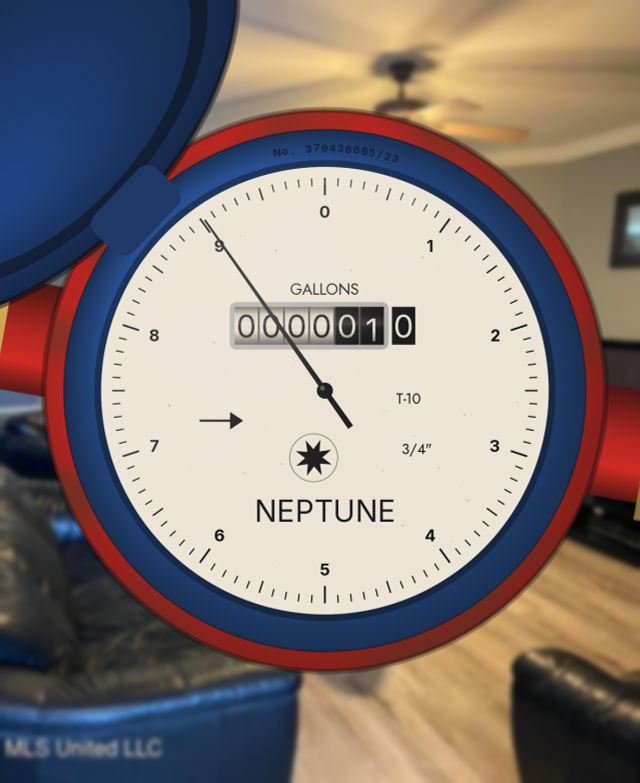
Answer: {"value": 9.0, "unit": "gal"}
